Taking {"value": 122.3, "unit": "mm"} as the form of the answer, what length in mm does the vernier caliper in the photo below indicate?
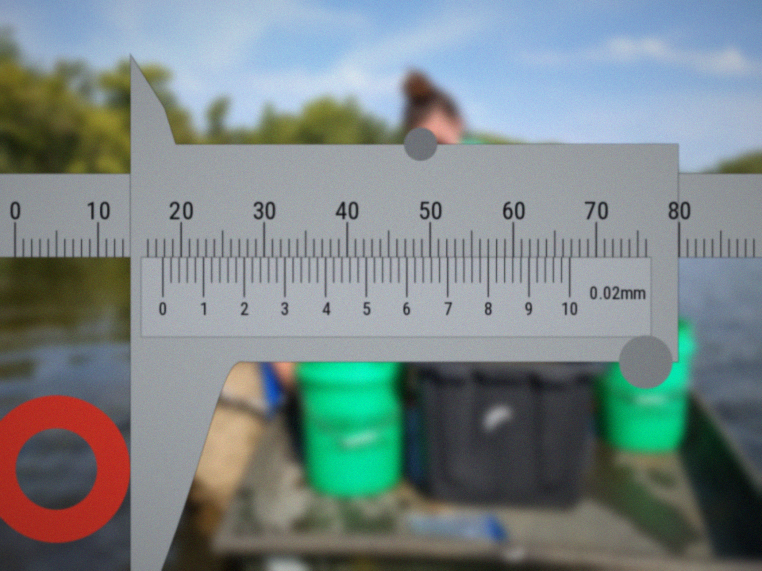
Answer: {"value": 17.8, "unit": "mm"}
